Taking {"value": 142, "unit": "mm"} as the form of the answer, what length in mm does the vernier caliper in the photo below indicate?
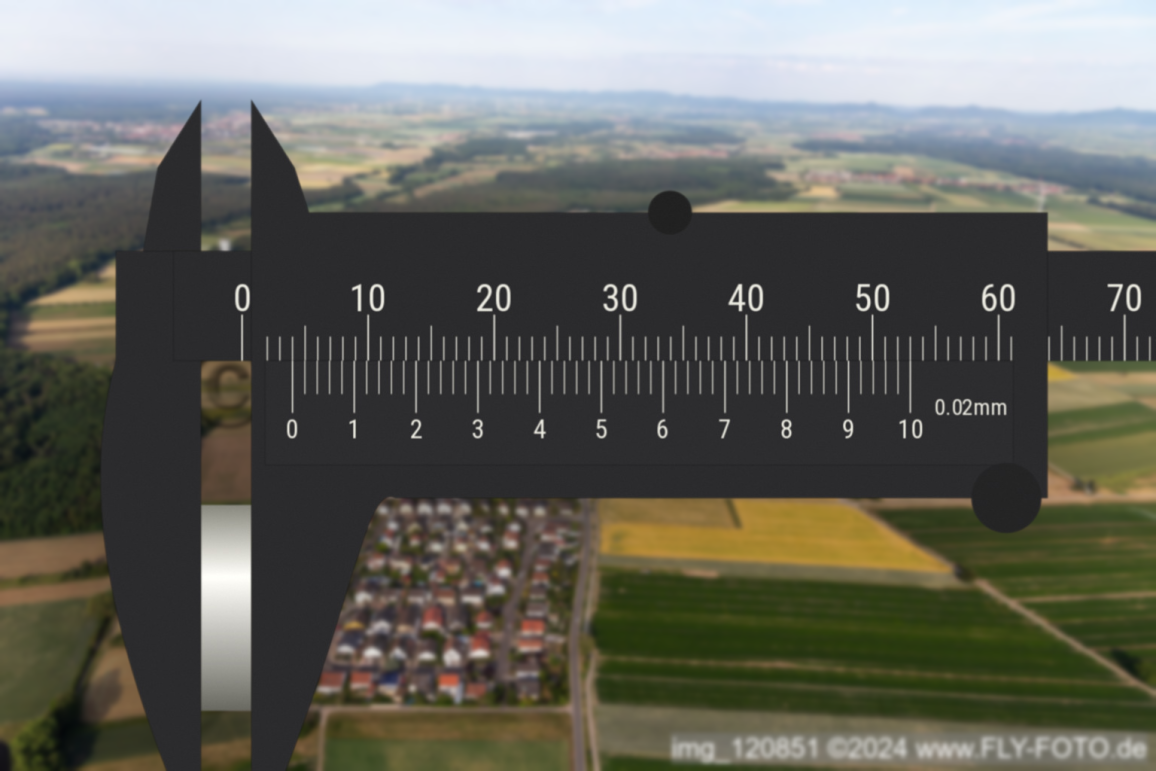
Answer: {"value": 4.0, "unit": "mm"}
